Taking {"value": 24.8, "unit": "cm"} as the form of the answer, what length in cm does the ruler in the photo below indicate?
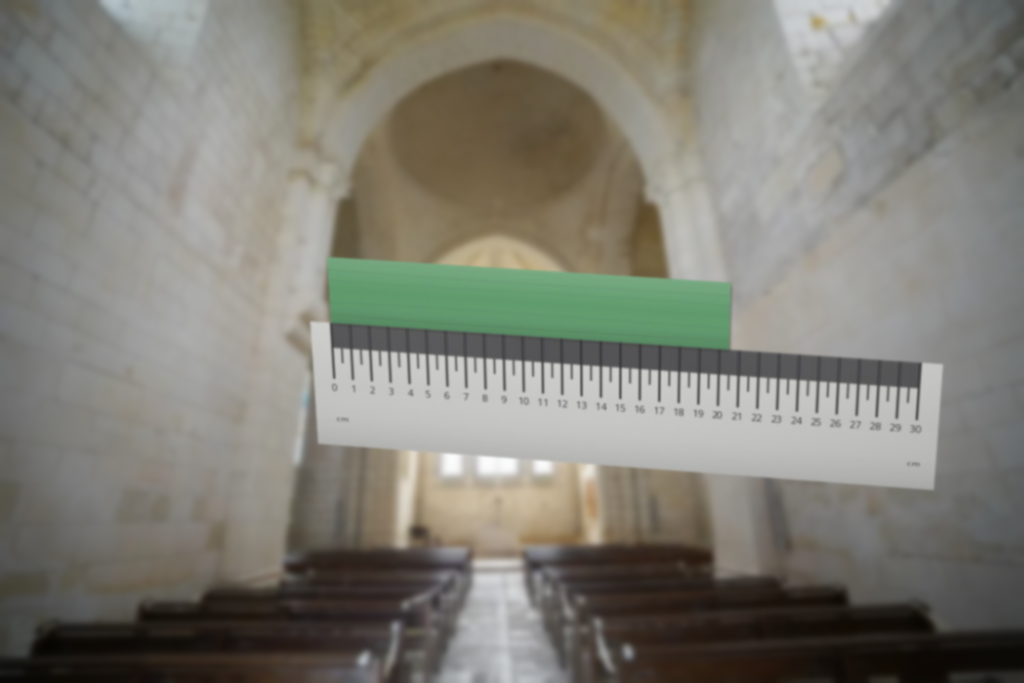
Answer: {"value": 20.5, "unit": "cm"}
